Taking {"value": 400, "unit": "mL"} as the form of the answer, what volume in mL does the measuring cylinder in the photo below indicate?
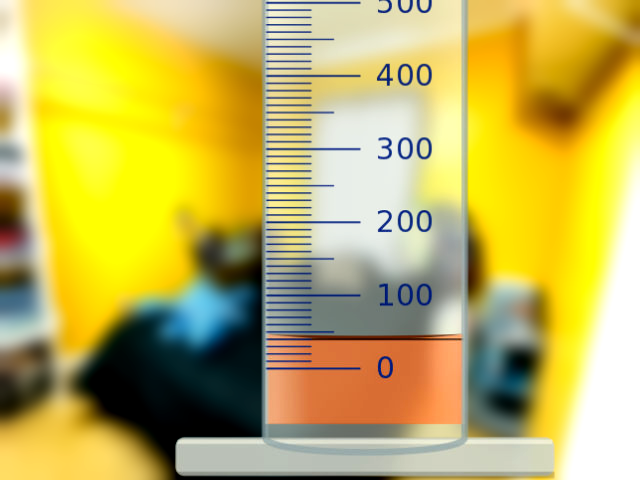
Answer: {"value": 40, "unit": "mL"}
